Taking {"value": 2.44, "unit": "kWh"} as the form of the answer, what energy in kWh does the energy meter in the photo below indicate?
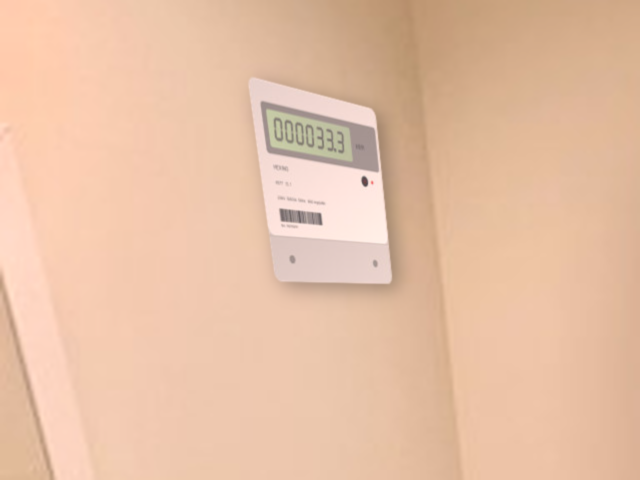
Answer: {"value": 33.3, "unit": "kWh"}
